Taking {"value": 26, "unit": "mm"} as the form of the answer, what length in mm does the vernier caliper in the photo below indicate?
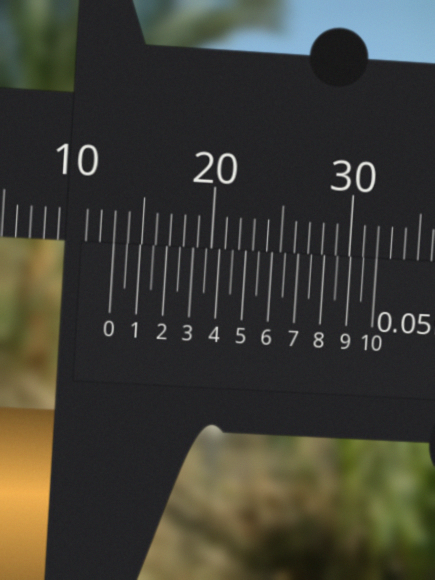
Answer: {"value": 13.0, "unit": "mm"}
